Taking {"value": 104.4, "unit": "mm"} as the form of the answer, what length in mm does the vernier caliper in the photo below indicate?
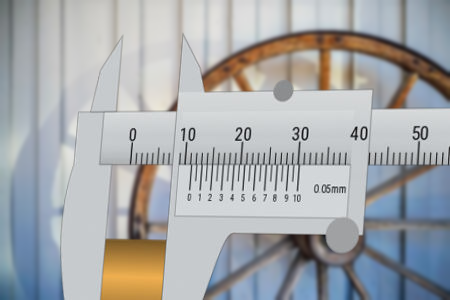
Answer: {"value": 11.2, "unit": "mm"}
